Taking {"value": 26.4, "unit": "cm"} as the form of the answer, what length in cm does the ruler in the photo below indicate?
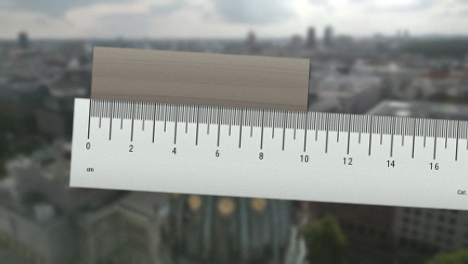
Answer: {"value": 10, "unit": "cm"}
